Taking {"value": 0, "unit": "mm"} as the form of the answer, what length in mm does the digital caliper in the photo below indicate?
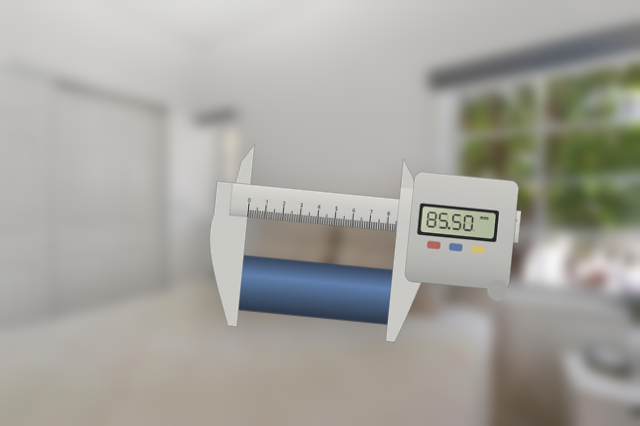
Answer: {"value": 85.50, "unit": "mm"}
